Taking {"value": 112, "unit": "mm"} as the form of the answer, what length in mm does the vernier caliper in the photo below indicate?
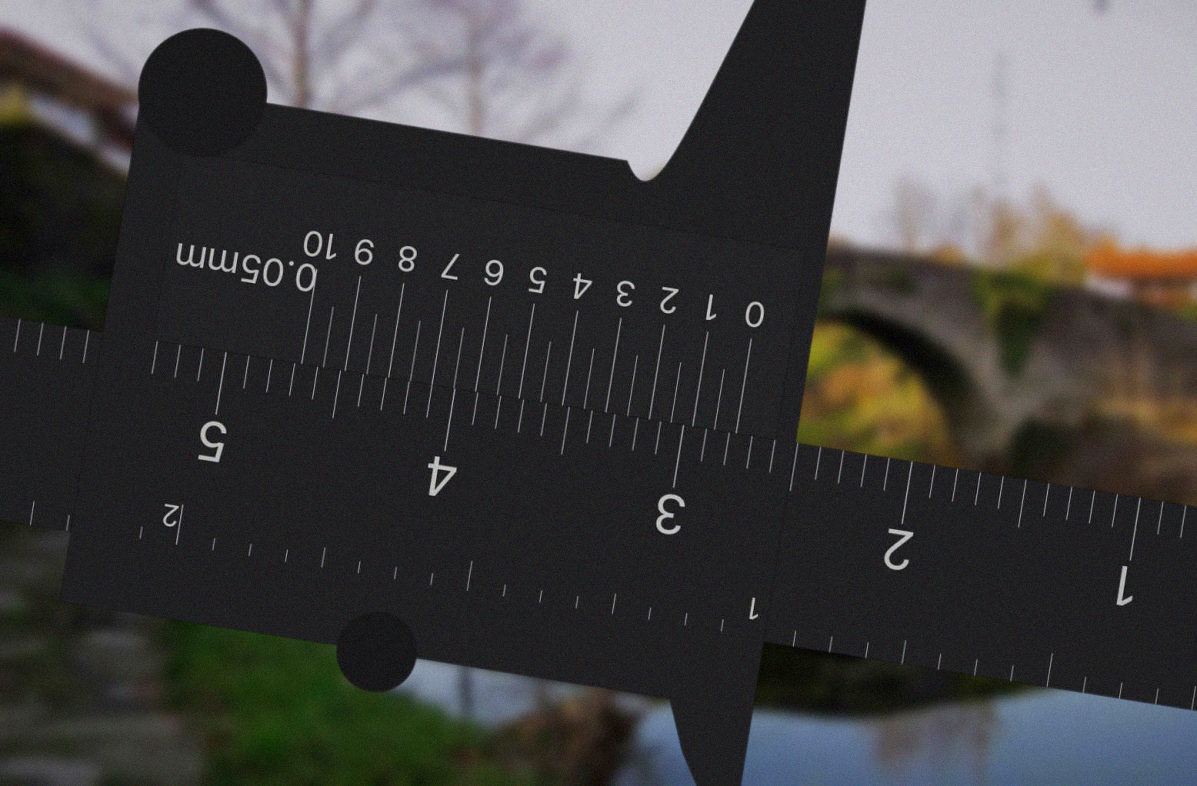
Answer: {"value": 27.70, "unit": "mm"}
